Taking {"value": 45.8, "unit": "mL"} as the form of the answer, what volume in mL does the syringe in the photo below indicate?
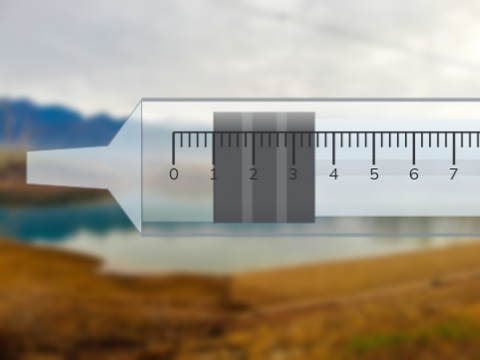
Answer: {"value": 1, "unit": "mL"}
